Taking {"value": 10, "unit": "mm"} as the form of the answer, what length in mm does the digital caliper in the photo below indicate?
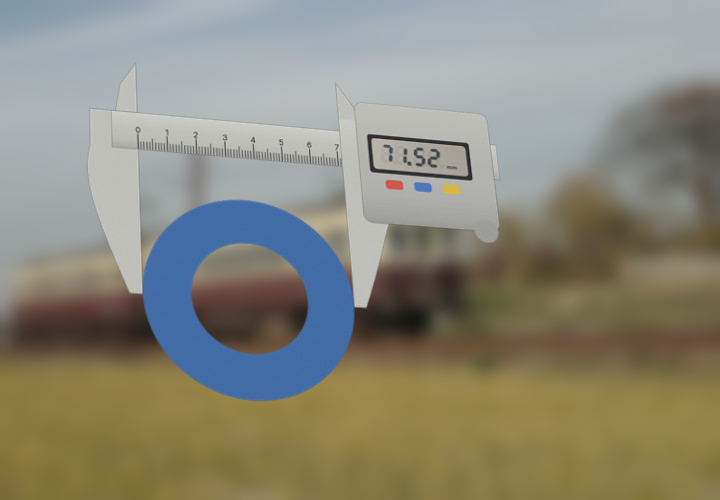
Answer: {"value": 71.52, "unit": "mm"}
